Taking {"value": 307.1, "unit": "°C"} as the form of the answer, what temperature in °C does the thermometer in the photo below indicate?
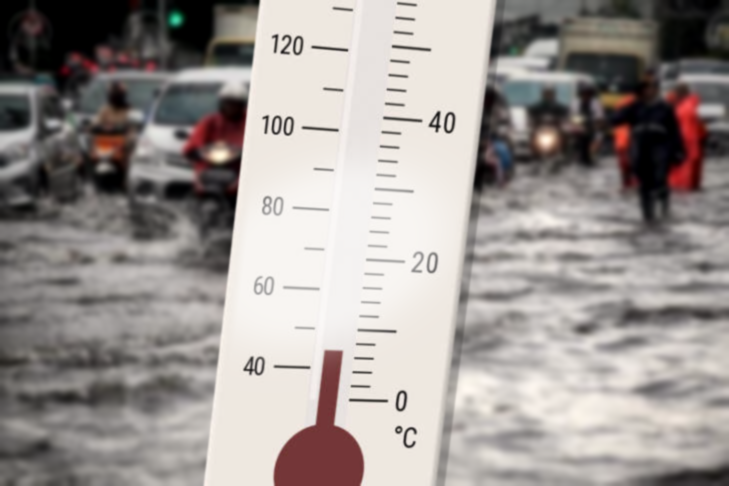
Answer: {"value": 7, "unit": "°C"}
